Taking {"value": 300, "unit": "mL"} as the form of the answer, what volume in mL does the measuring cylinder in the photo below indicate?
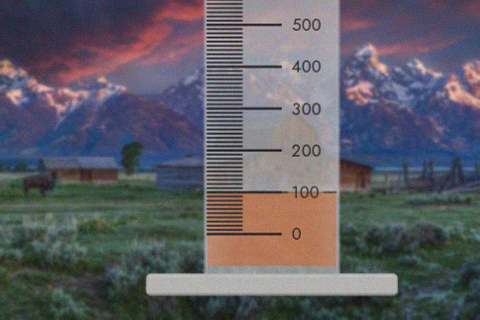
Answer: {"value": 100, "unit": "mL"}
